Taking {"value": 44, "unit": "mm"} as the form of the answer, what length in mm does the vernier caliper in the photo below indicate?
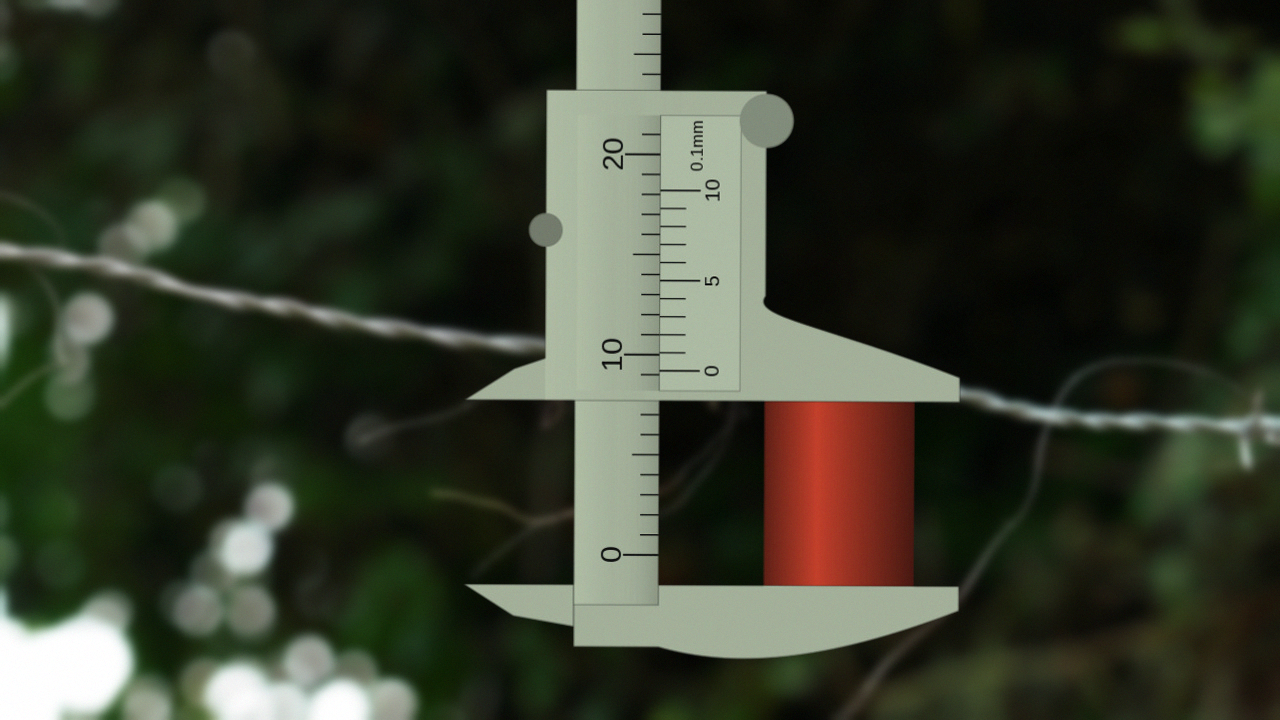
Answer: {"value": 9.2, "unit": "mm"}
